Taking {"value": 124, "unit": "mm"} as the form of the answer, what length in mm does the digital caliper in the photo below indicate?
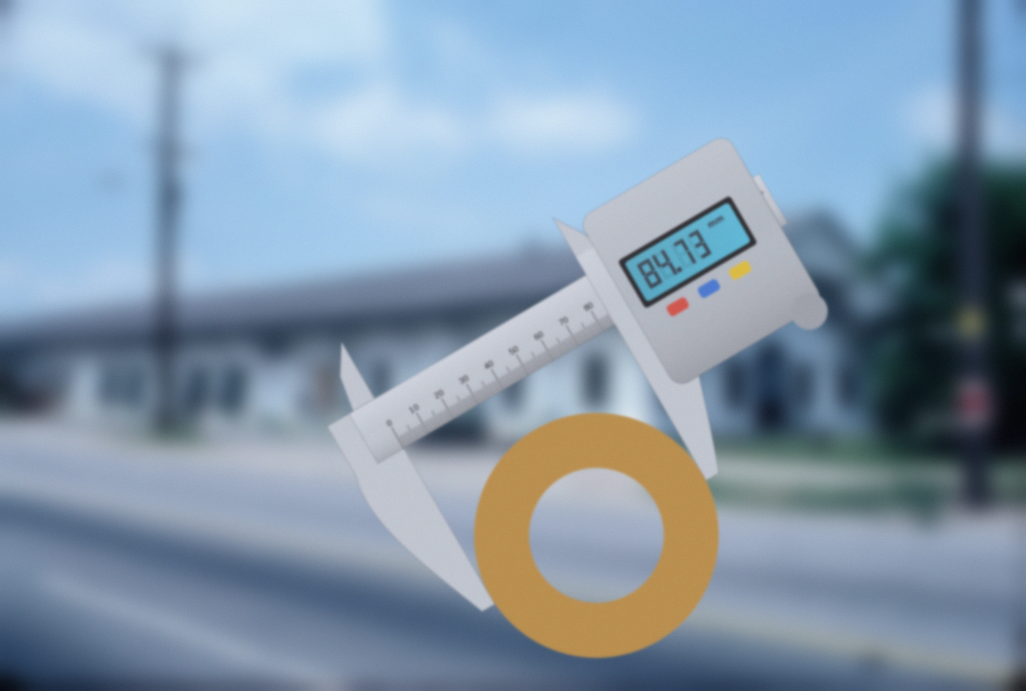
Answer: {"value": 84.73, "unit": "mm"}
